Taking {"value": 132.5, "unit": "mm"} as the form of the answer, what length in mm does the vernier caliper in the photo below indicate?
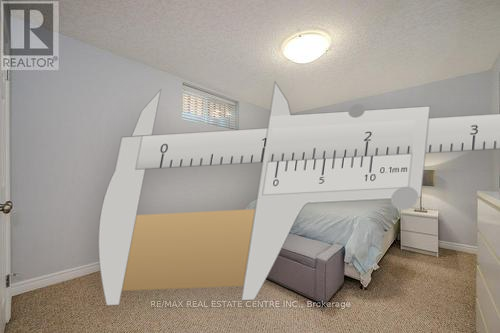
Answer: {"value": 11.6, "unit": "mm"}
